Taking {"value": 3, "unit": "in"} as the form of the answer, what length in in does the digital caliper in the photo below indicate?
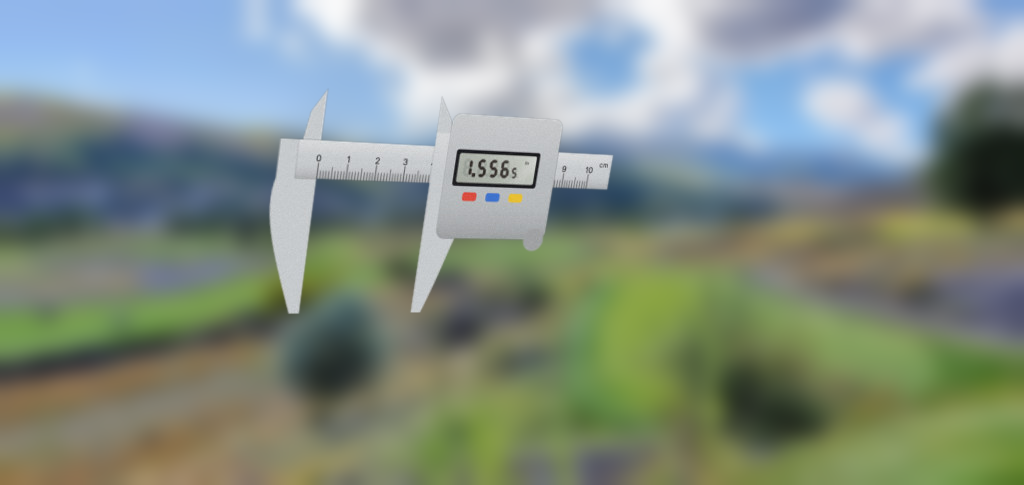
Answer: {"value": 1.5565, "unit": "in"}
